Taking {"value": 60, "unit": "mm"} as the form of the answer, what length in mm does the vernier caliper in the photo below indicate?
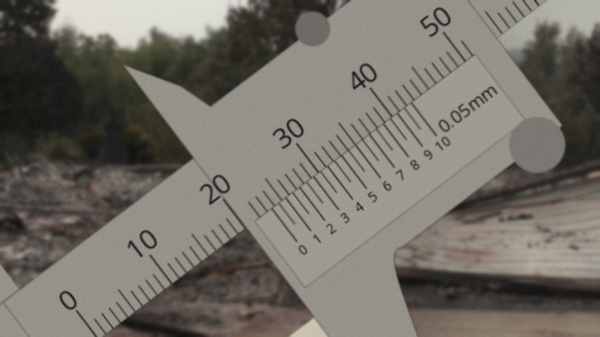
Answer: {"value": 23.6, "unit": "mm"}
